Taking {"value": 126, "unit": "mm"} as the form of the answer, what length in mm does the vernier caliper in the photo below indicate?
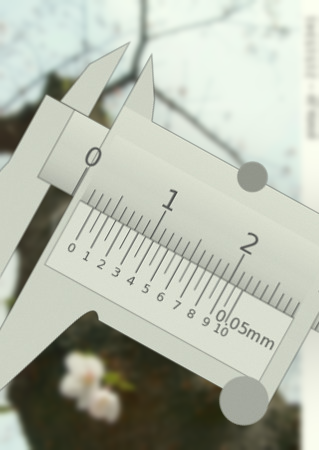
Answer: {"value": 2.8, "unit": "mm"}
